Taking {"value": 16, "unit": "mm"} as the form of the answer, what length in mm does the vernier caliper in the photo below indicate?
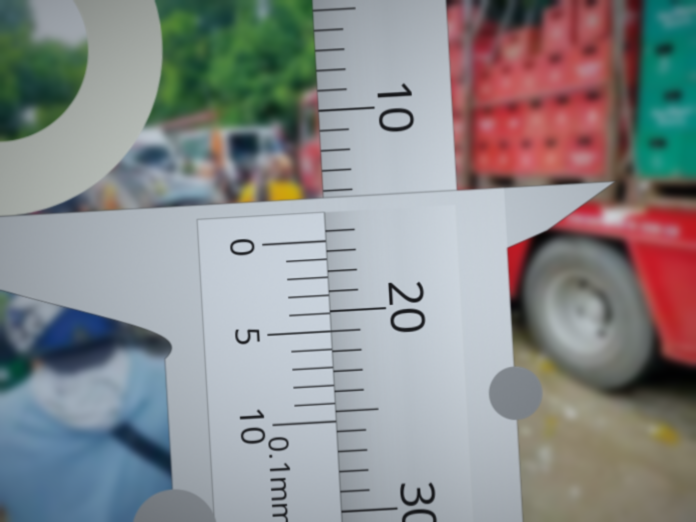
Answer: {"value": 16.5, "unit": "mm"}
